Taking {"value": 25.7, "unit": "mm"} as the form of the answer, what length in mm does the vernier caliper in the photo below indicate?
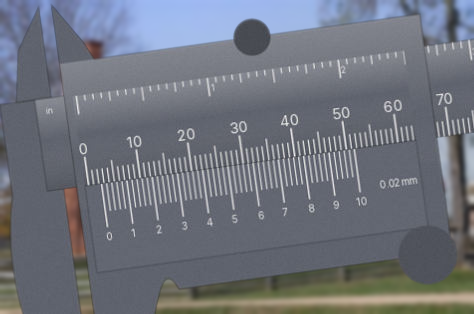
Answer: {"value": 2.5, "unit": "mm"}
